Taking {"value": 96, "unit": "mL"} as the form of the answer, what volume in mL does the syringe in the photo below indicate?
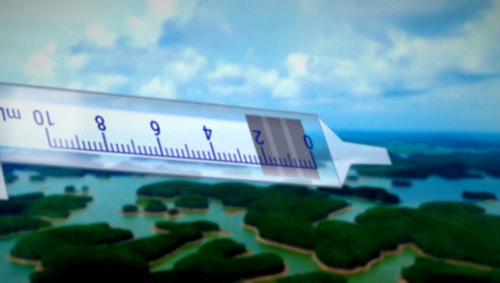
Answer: {"value": 0, "unit": "mL"}
